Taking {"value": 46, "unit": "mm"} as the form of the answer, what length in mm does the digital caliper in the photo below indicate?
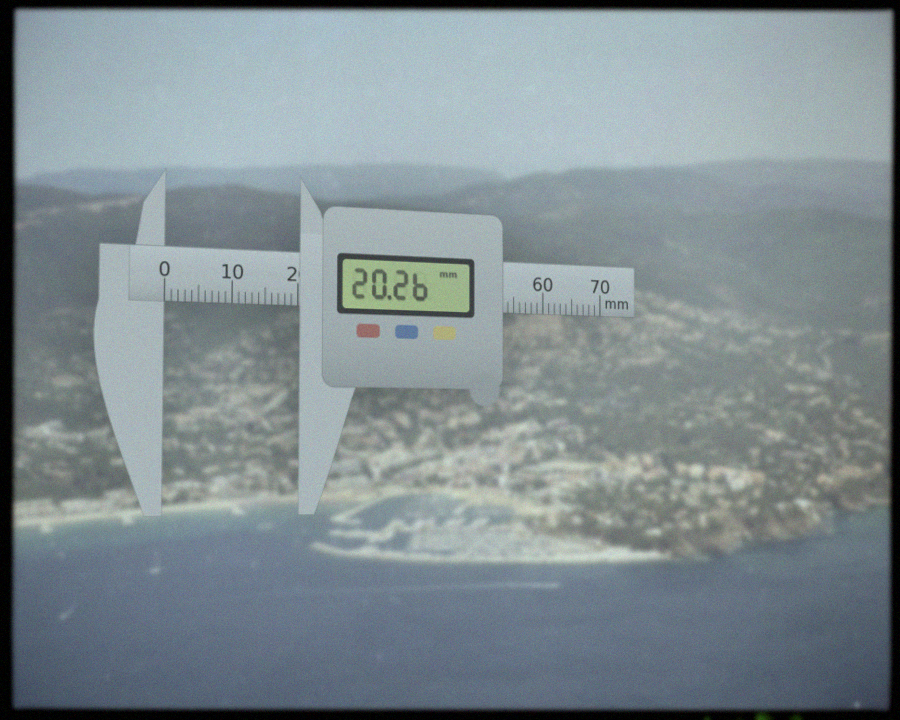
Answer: {"value": 20.26, "unit": "mm"}
